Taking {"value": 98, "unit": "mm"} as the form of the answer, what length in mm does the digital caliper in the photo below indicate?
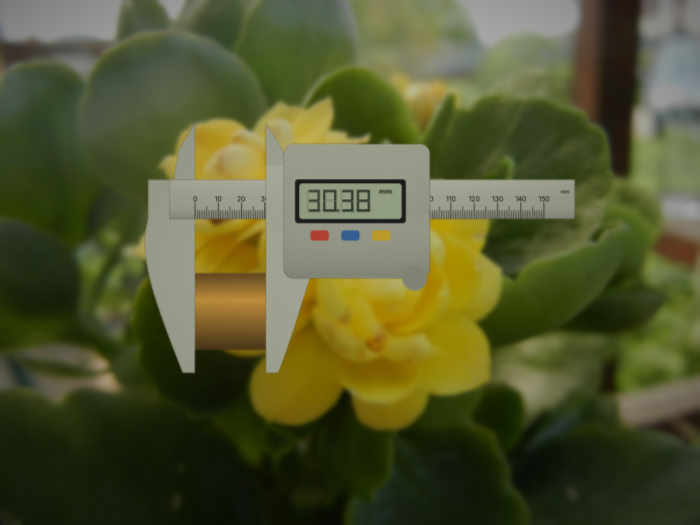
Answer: {"value": 30.38, "unit": "mm"}
